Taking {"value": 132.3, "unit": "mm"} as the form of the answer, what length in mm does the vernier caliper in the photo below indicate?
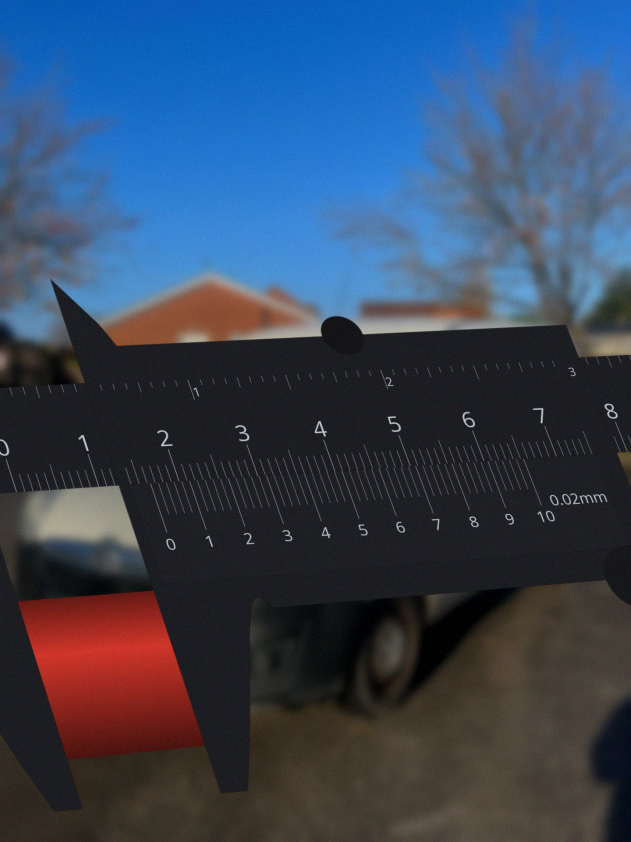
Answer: {"value": 16.4, "unit": "mm"}
